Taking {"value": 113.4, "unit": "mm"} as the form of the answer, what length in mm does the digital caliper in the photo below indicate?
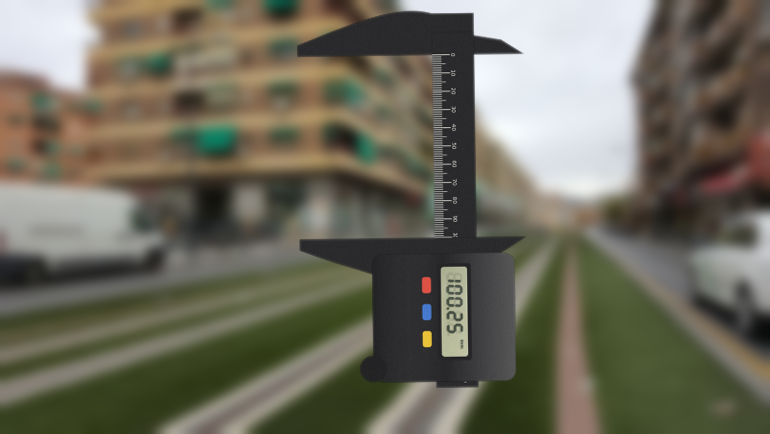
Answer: {"value": 100.25, "unit": "mm"}
